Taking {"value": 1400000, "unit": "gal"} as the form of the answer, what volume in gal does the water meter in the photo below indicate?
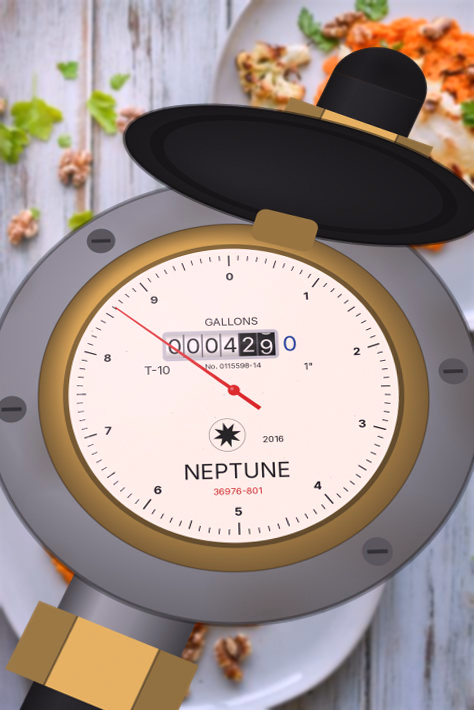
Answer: {"value": 4288.6, "unit": "gal"}
